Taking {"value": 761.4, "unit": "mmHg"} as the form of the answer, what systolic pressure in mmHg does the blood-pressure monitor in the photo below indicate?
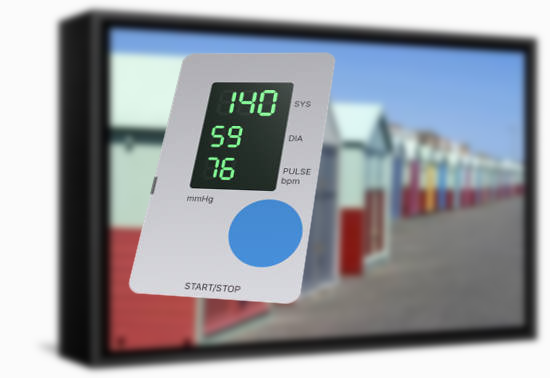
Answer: {"value": 140, "unit": "mmHg"}
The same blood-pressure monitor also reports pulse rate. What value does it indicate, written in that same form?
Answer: {"value": 76, "unit": "bpm"}
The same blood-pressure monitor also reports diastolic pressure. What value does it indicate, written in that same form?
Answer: {"value": 59, "unit": "mmHg"}
